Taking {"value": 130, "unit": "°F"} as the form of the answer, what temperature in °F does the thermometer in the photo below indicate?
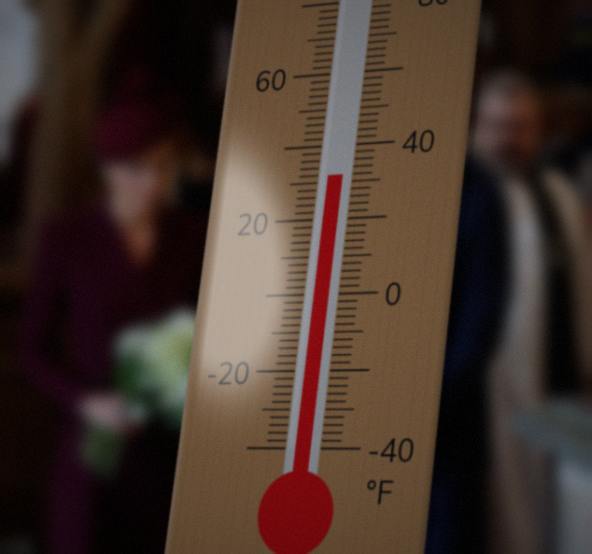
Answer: {"value": 32, "unit": "°F"}
